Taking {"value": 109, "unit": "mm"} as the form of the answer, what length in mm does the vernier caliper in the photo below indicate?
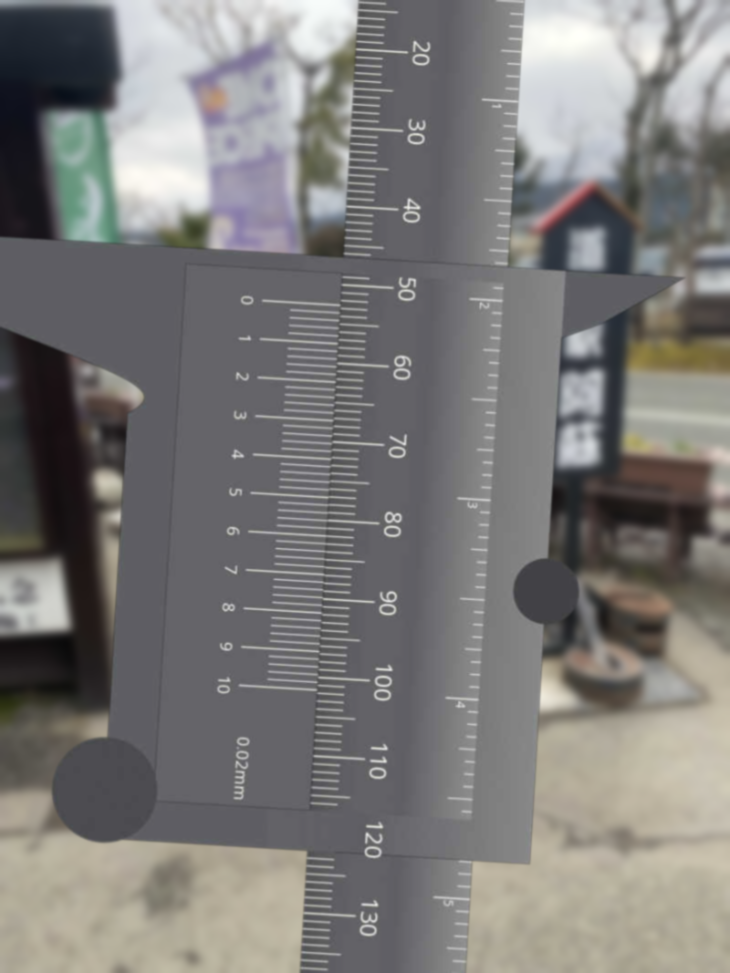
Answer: {"value": 52.6, "unit": "mm"}
